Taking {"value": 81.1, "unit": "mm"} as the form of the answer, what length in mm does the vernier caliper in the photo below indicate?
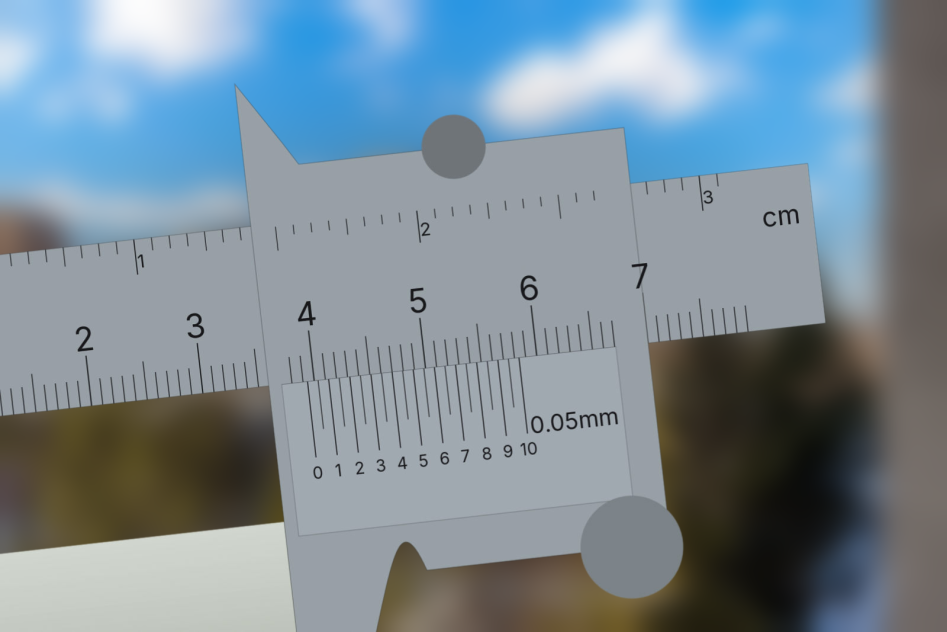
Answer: {"value": 39.4, "unit": "mm"}
